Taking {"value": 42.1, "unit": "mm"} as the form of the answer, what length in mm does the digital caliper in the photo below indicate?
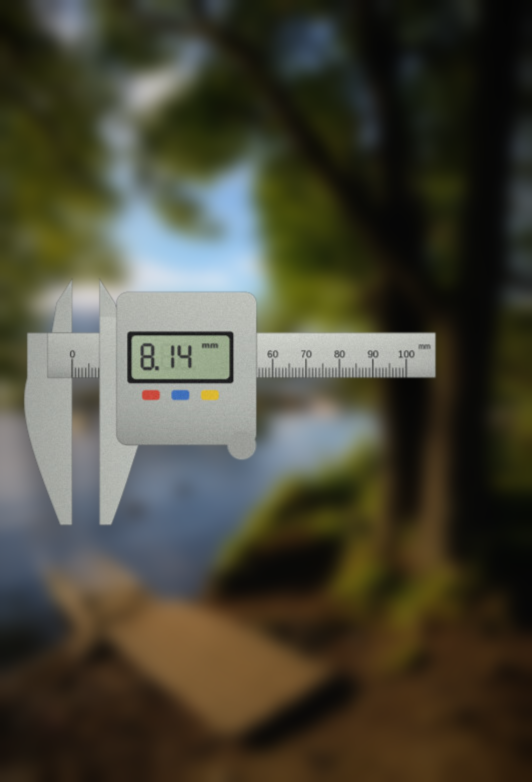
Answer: {"value": 8.14, "unit": "mm"}
